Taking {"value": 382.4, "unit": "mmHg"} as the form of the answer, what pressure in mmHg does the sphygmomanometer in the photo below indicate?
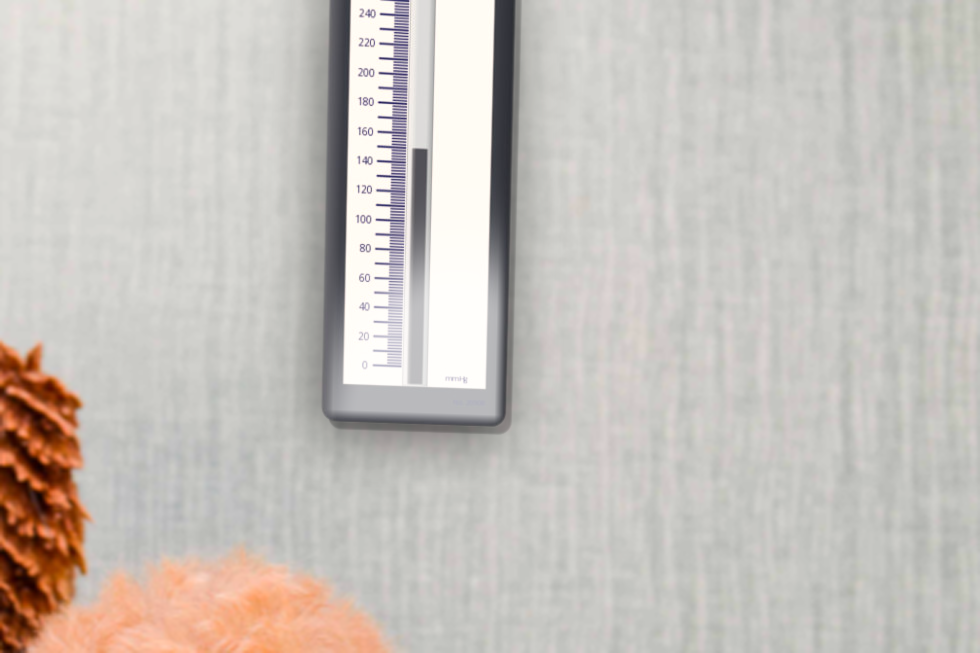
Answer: {"value": 150, "unit": "mmHg"}
